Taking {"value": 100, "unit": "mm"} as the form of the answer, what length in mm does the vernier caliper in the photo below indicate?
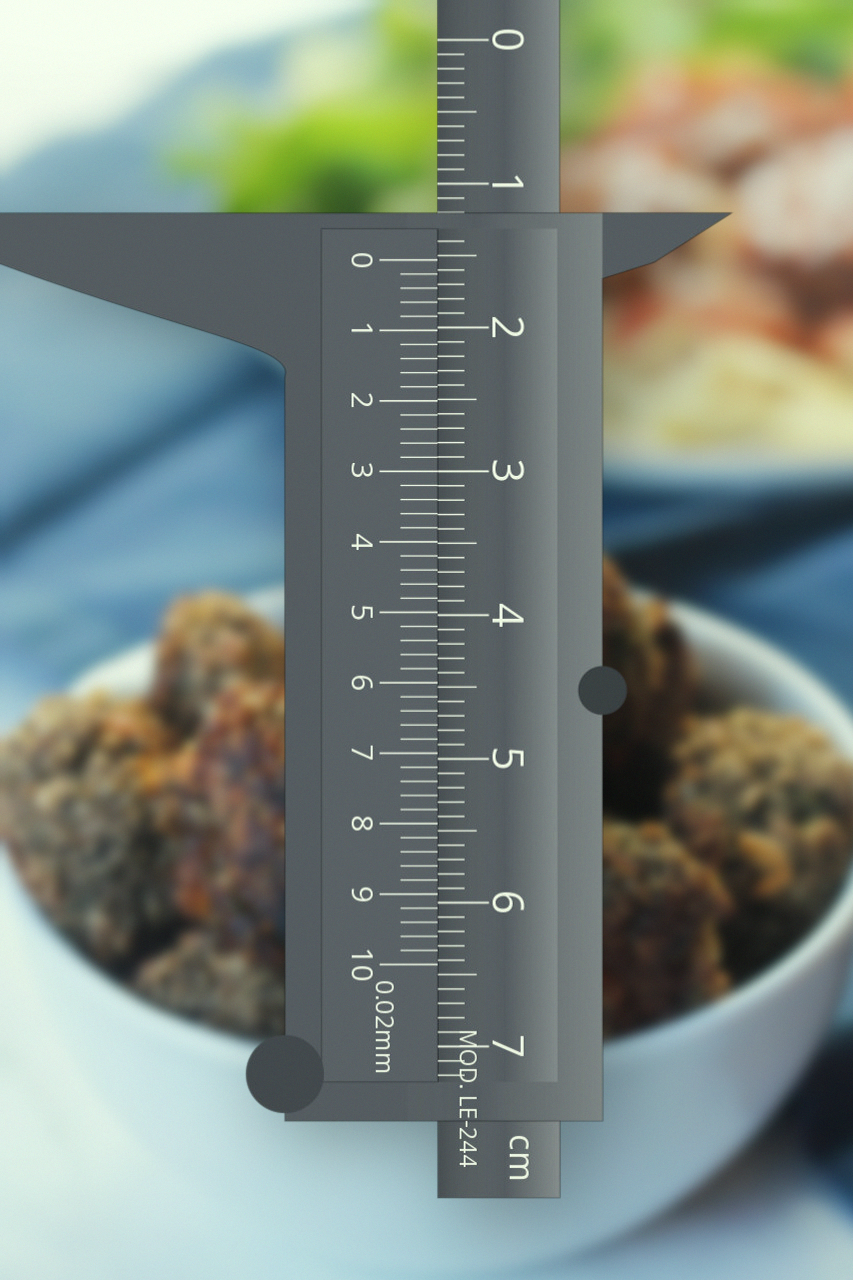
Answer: {"value": 15.3, "unit": "mm"}
